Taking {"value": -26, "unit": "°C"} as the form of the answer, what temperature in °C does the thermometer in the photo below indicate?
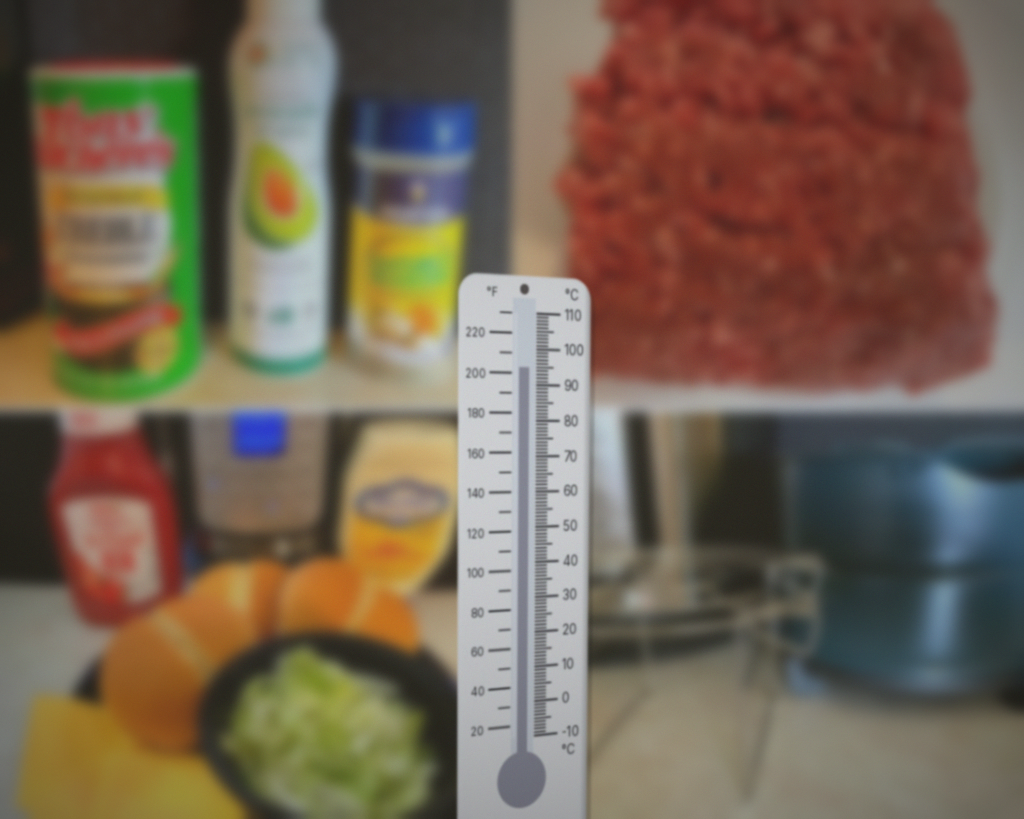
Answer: {"value": 95, "unit": "°C"}
